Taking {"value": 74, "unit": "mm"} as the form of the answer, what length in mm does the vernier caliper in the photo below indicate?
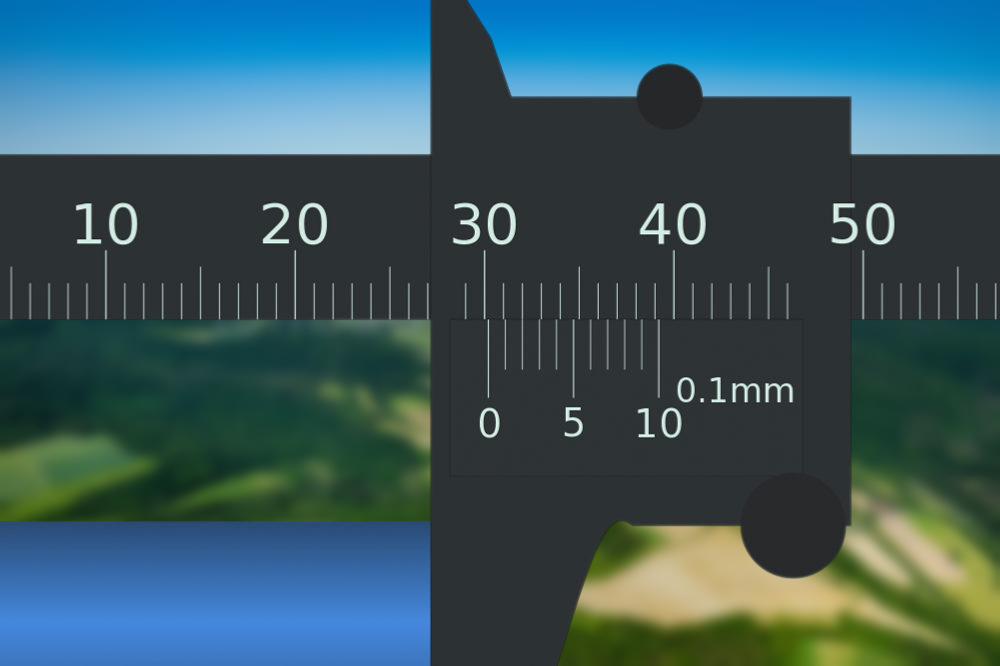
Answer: {"value": 30.2, "unit": "mm"}
